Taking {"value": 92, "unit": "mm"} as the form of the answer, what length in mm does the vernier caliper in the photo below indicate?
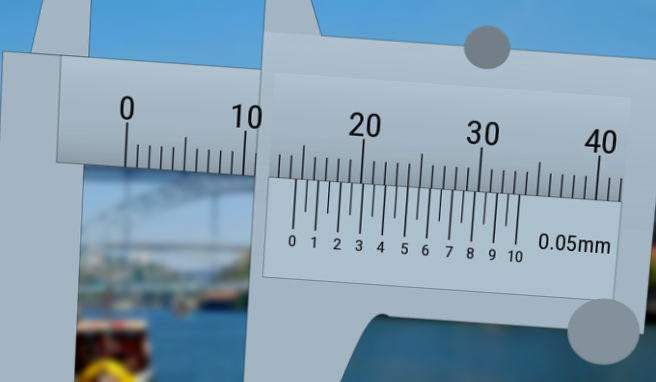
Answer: {"value": 14.5, "unit": "mm"}
